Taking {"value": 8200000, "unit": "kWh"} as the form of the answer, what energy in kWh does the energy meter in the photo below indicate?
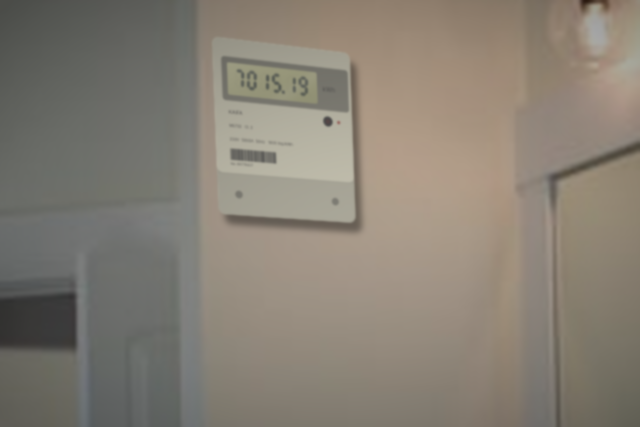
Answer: {"value": 7015.19, "unit": "kWh"}
